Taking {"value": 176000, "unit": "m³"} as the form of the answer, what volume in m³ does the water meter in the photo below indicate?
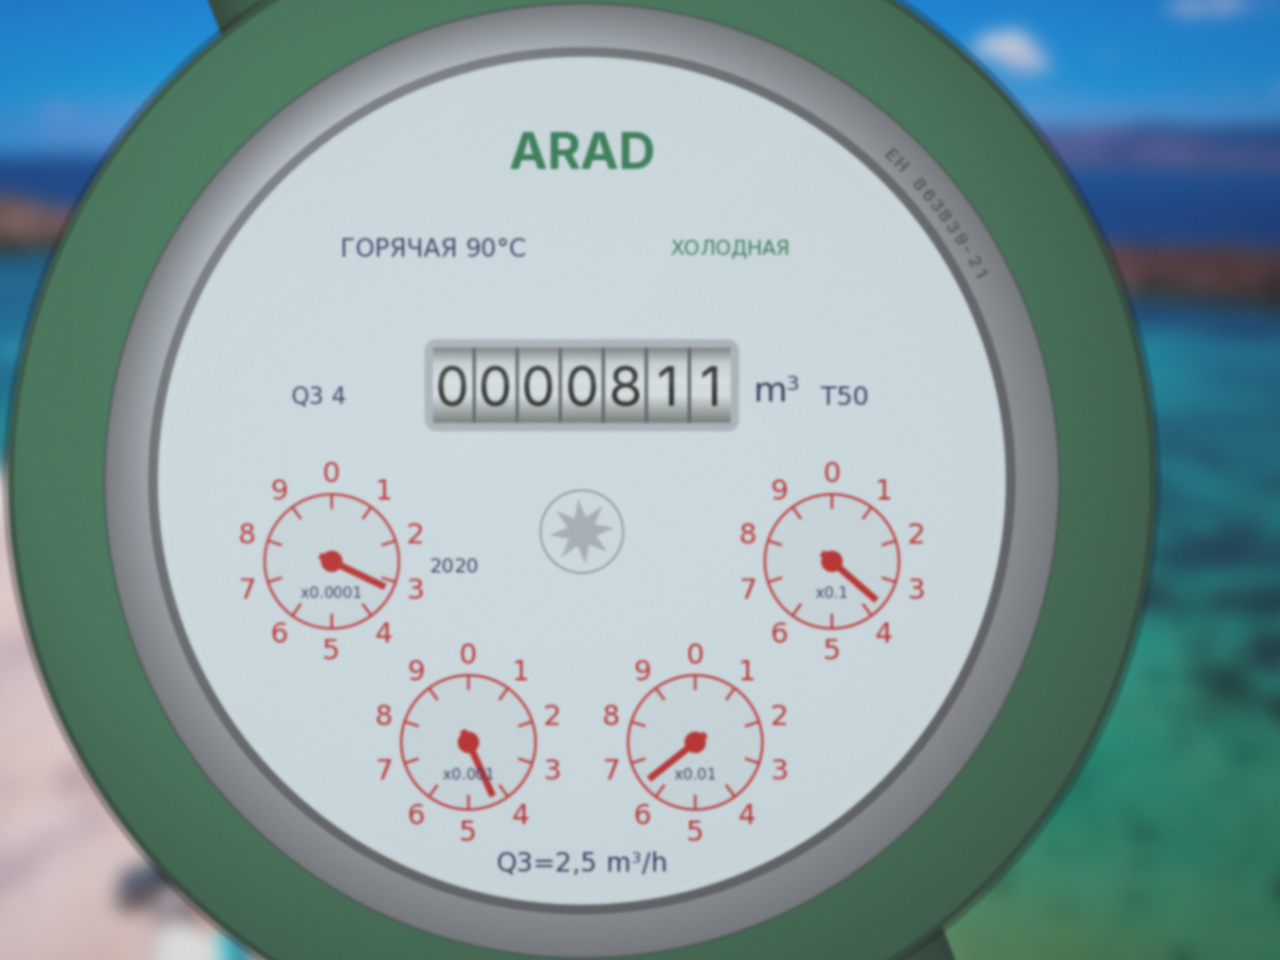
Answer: {"value": 811.3643, "unit": "m³"}
